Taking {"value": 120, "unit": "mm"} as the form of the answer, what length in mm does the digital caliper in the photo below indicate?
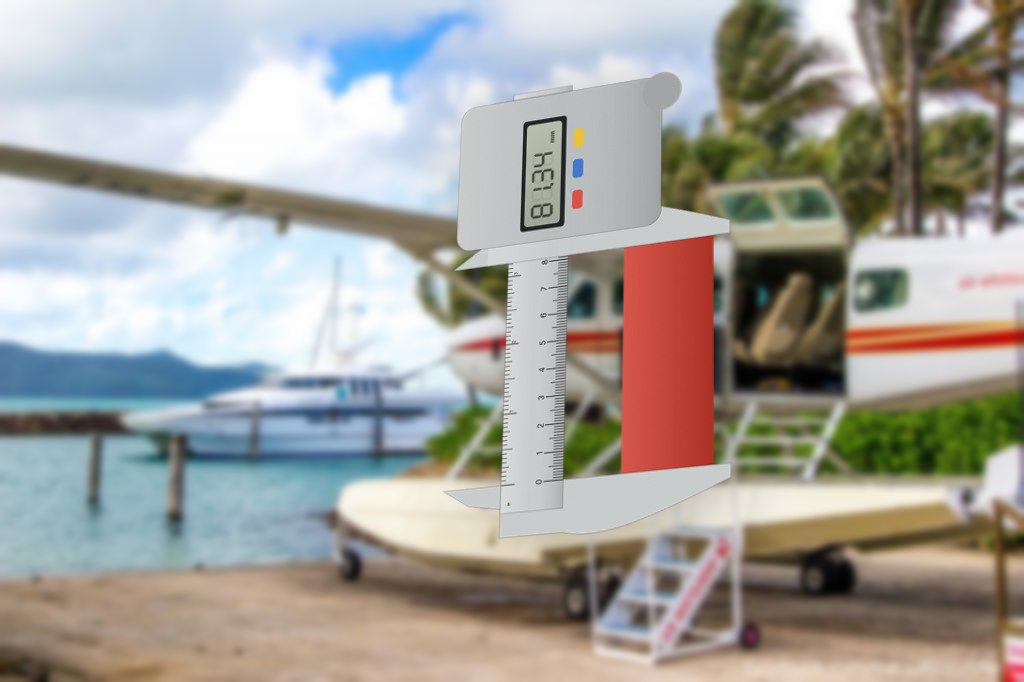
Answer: {"value": 81.34, "unit": "mm"}
